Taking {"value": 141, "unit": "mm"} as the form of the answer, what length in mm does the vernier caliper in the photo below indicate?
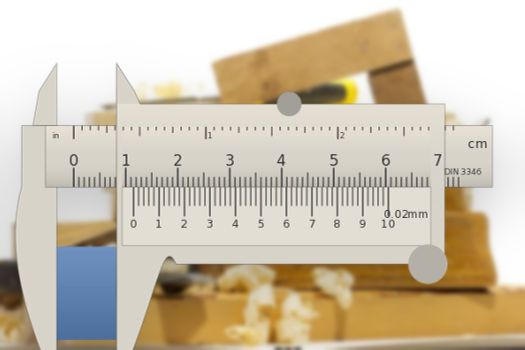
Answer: {"value": 11.5, "unit": "mm"}
